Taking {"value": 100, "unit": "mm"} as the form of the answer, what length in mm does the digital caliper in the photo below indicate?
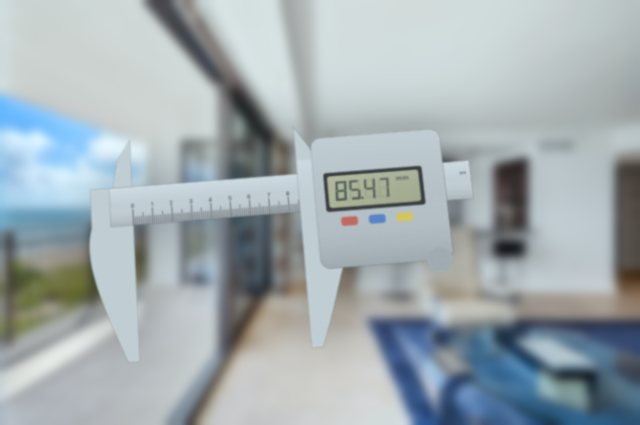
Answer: {"value": 85.47, "unit": "mm"}
